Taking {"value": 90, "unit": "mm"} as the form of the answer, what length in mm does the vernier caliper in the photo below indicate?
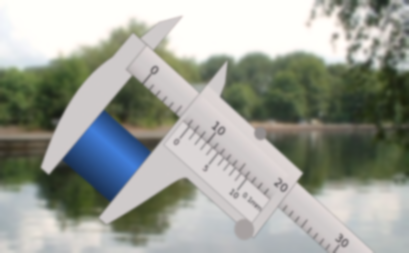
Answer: {"value": 7.2, "unit": "mm"}
